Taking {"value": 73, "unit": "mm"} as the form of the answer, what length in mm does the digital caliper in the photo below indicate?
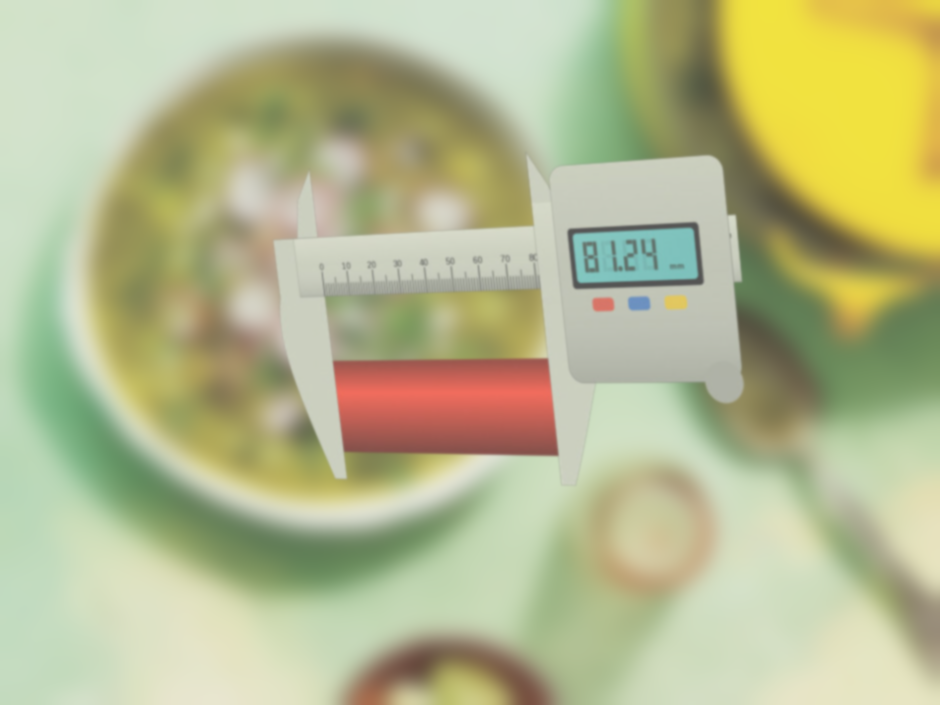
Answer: {"value": 81.24, "unit": "mm"}
